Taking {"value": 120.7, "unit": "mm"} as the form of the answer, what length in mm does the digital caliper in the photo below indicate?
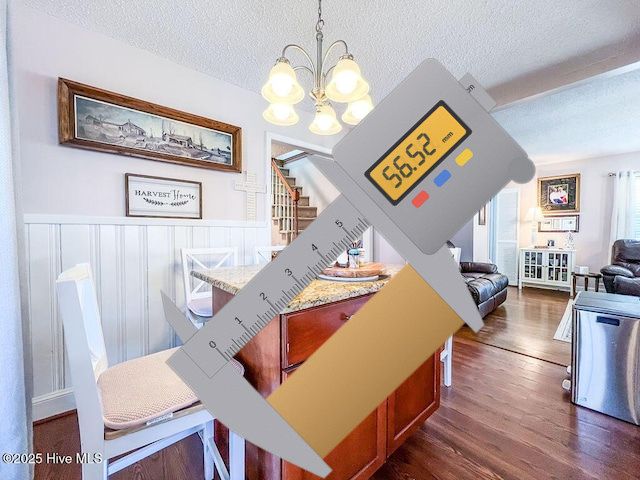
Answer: {"value": 56.52, "unit": "mm"}
